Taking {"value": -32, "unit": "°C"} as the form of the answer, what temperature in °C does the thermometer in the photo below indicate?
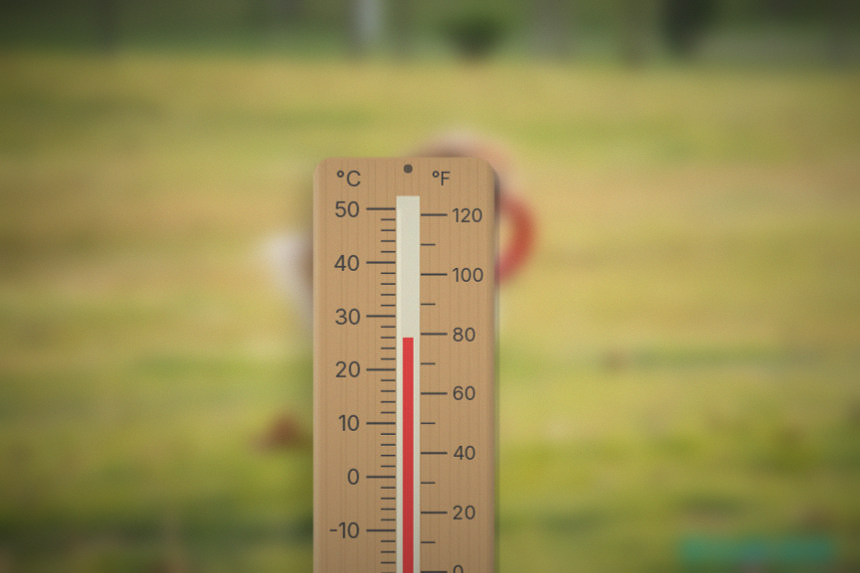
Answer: {"value": 26, "unit": "°C"}
